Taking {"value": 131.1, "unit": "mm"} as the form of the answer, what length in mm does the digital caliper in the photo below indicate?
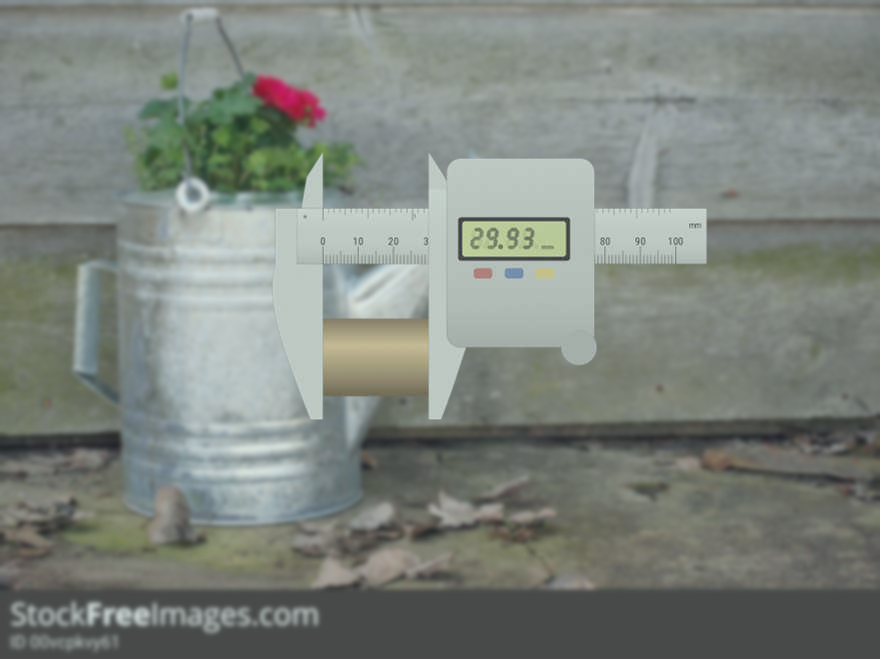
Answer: {"value": 29.93, "unit": "mm"}
